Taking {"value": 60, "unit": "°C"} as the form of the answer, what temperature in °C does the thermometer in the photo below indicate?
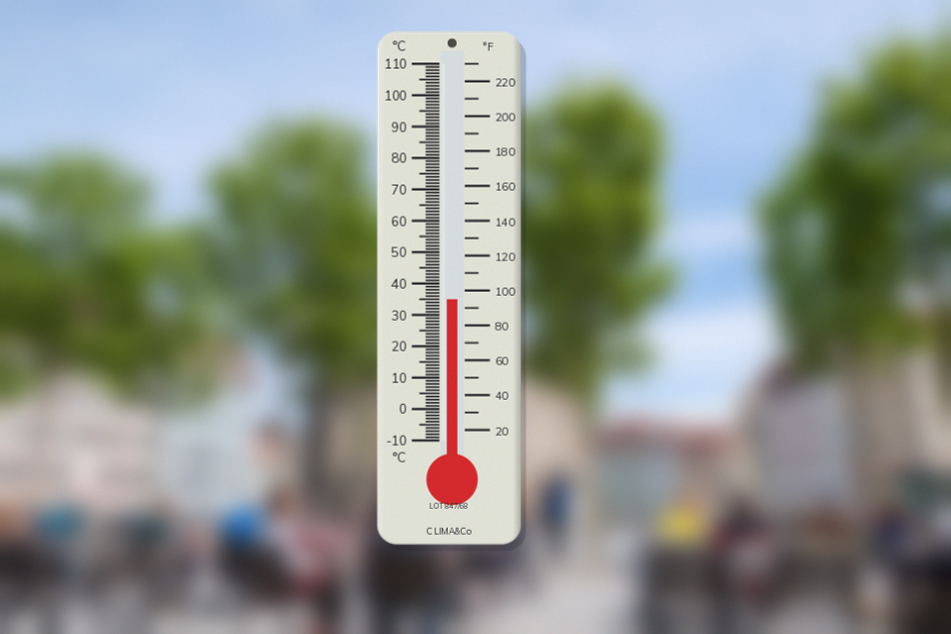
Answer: {"value": 35, "unit": "°C"}
